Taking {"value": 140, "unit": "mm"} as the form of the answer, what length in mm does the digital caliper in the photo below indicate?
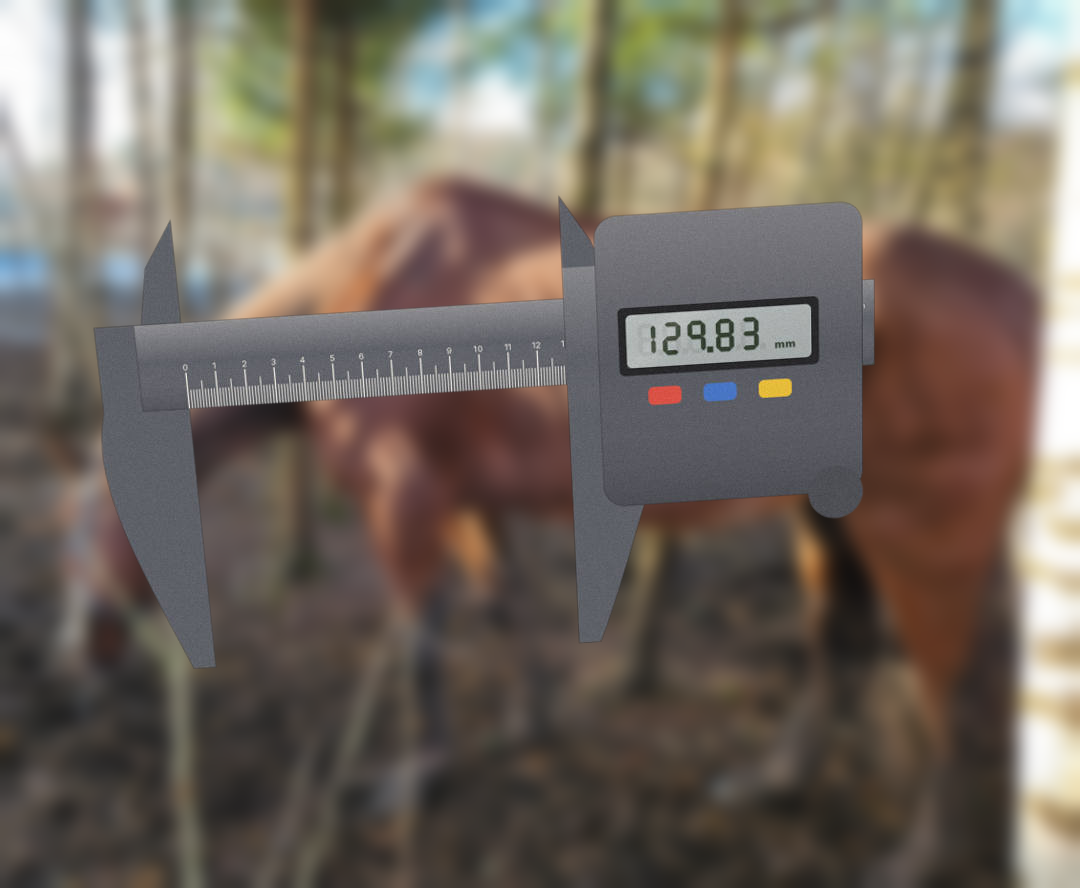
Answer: {"value": 129.83, "unit": "mm"}
